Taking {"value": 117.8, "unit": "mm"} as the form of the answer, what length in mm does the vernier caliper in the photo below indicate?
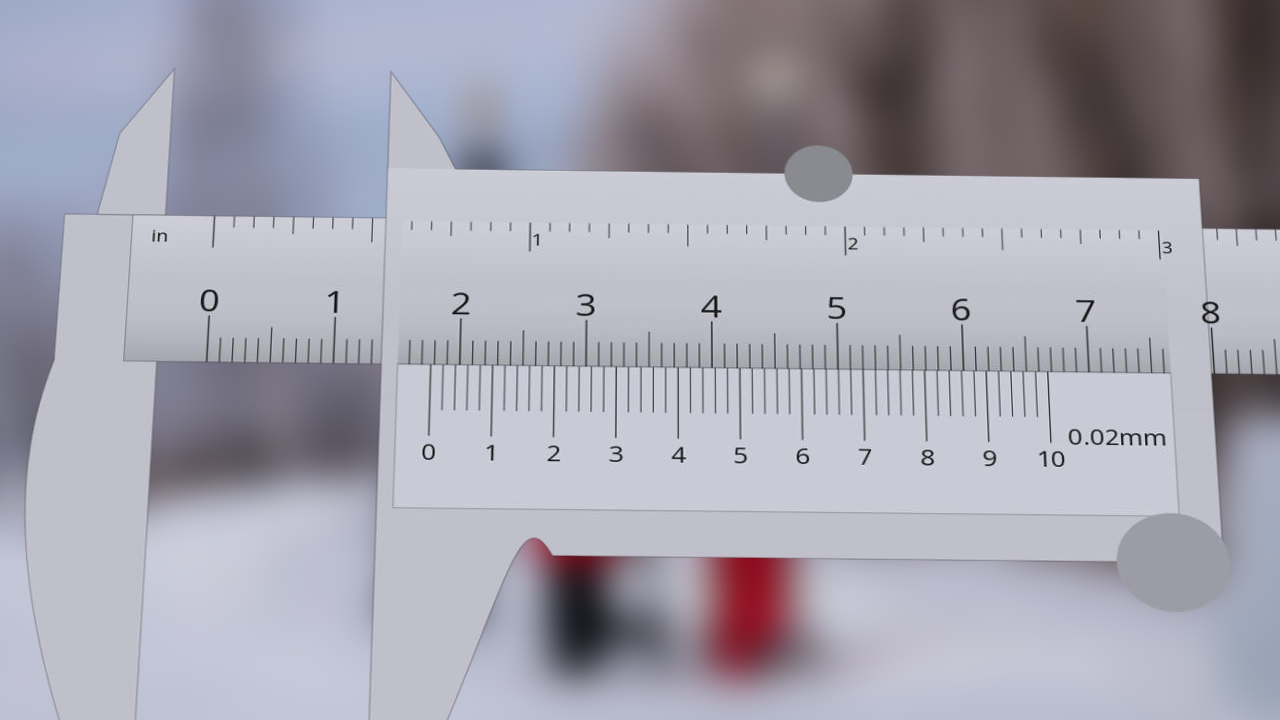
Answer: {"value": 17.7, "unit": "mm"}
